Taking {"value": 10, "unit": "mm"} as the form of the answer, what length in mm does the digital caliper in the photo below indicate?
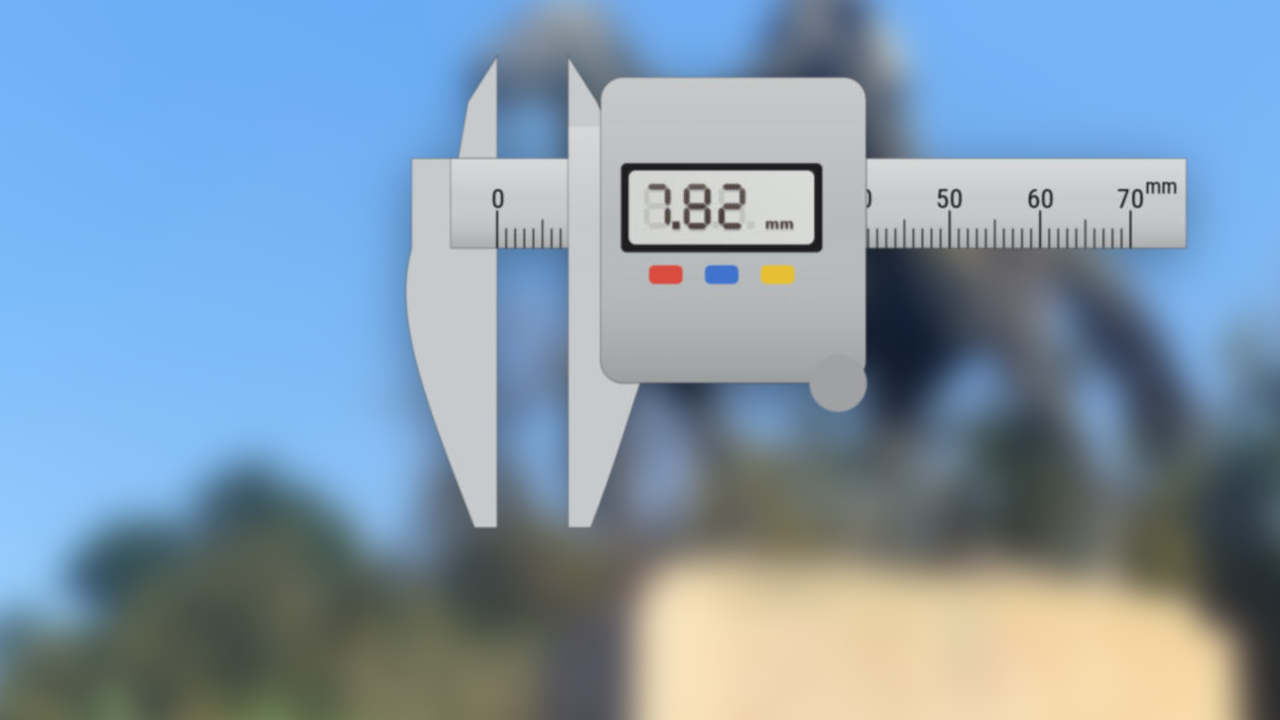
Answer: {"value": 7.82, "unit": "mm"}
